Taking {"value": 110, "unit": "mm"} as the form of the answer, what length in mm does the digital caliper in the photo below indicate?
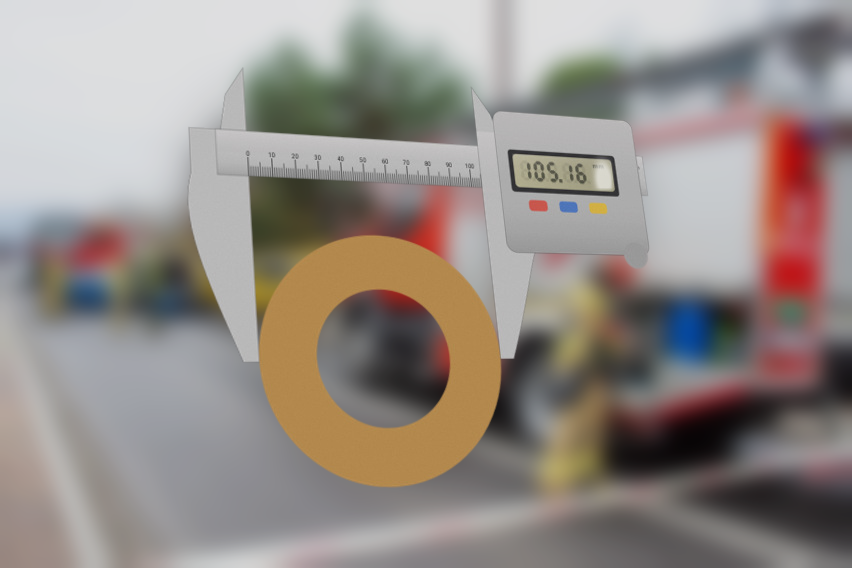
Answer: {"value": 105.16, "unit": "mm"}
